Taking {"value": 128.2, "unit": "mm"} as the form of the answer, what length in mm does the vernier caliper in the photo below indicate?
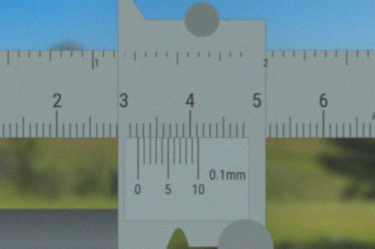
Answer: {"value": 32.2, "unit": "mm"}
